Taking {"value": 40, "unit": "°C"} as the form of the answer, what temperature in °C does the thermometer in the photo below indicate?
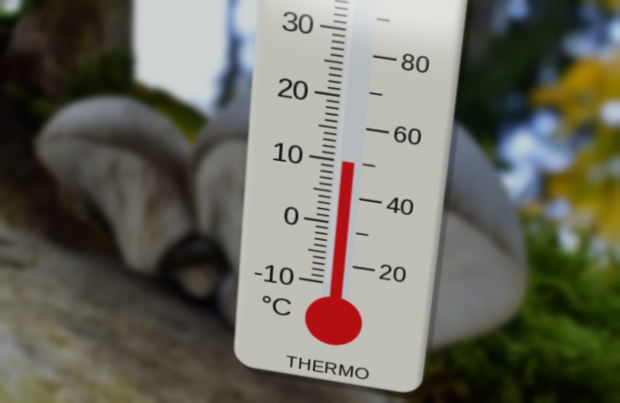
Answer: {"value": 10, "unit": "°C"}
